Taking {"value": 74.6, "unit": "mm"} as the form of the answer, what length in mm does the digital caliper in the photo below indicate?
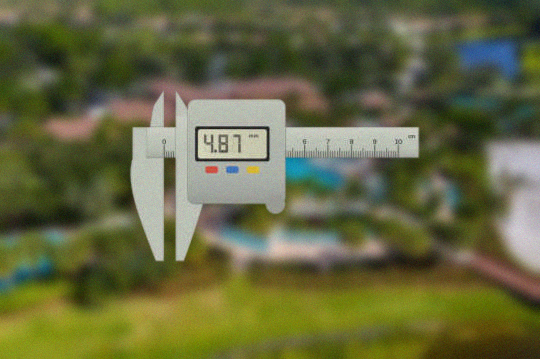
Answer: {"value": 4.87, "unit": "mm"}
